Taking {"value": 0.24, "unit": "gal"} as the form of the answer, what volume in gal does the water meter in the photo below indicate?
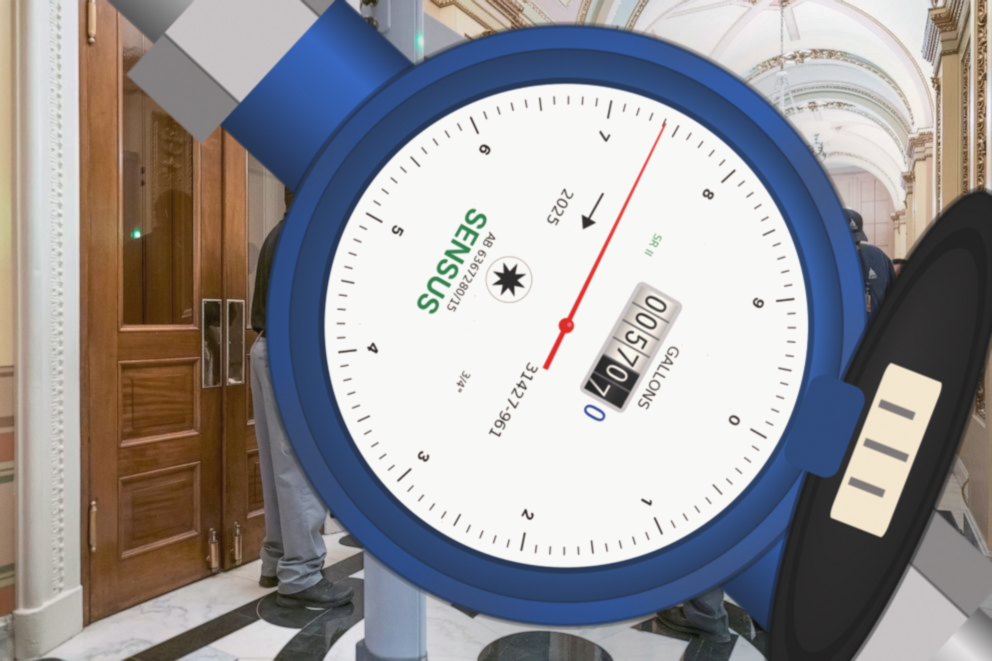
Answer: {"value": 57067.4, "unit": "gal"}
